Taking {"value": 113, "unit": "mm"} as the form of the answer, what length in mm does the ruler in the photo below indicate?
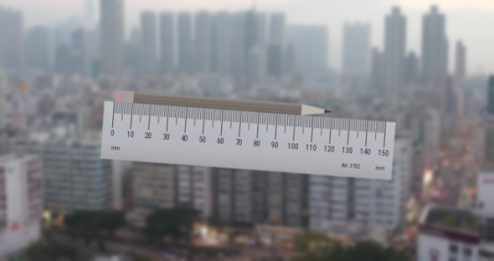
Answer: {"value": 120, "unit": "mm"}
